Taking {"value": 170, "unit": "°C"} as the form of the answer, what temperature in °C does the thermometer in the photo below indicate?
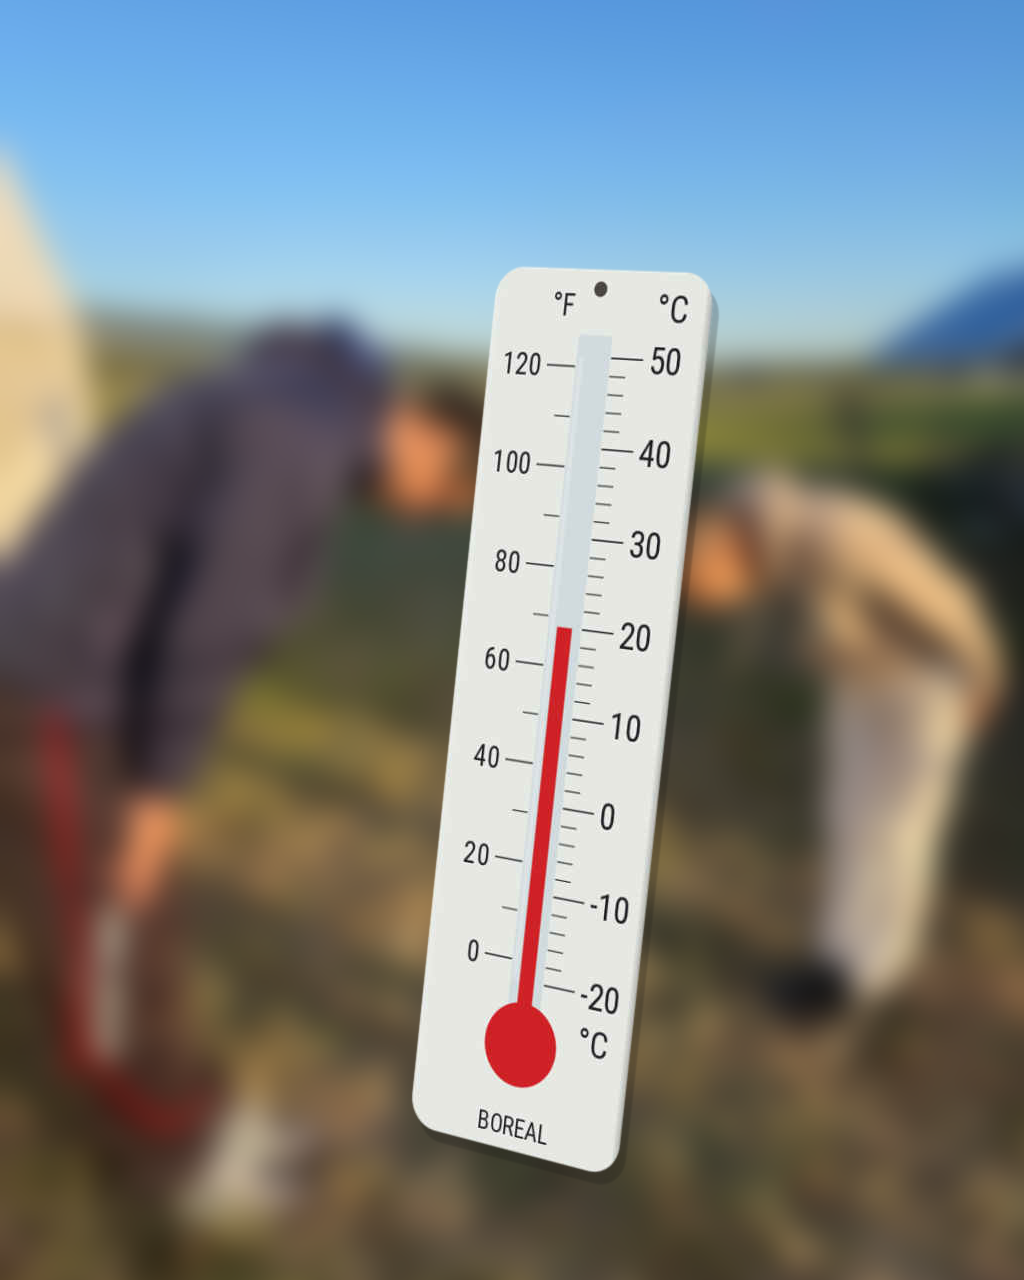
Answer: {"value": 20, "unit": "°C"}
